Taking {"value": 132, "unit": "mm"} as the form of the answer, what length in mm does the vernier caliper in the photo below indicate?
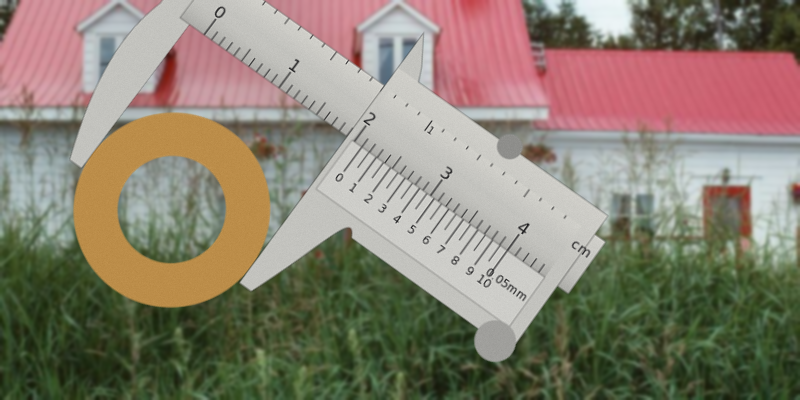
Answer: {"value": 21.0, "unit": "mm"}
